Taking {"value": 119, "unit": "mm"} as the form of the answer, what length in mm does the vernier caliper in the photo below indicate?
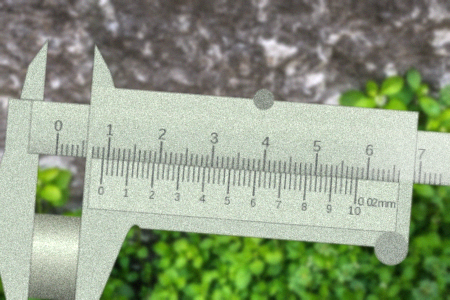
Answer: {"value": 9.0, "unit": "mm"}
